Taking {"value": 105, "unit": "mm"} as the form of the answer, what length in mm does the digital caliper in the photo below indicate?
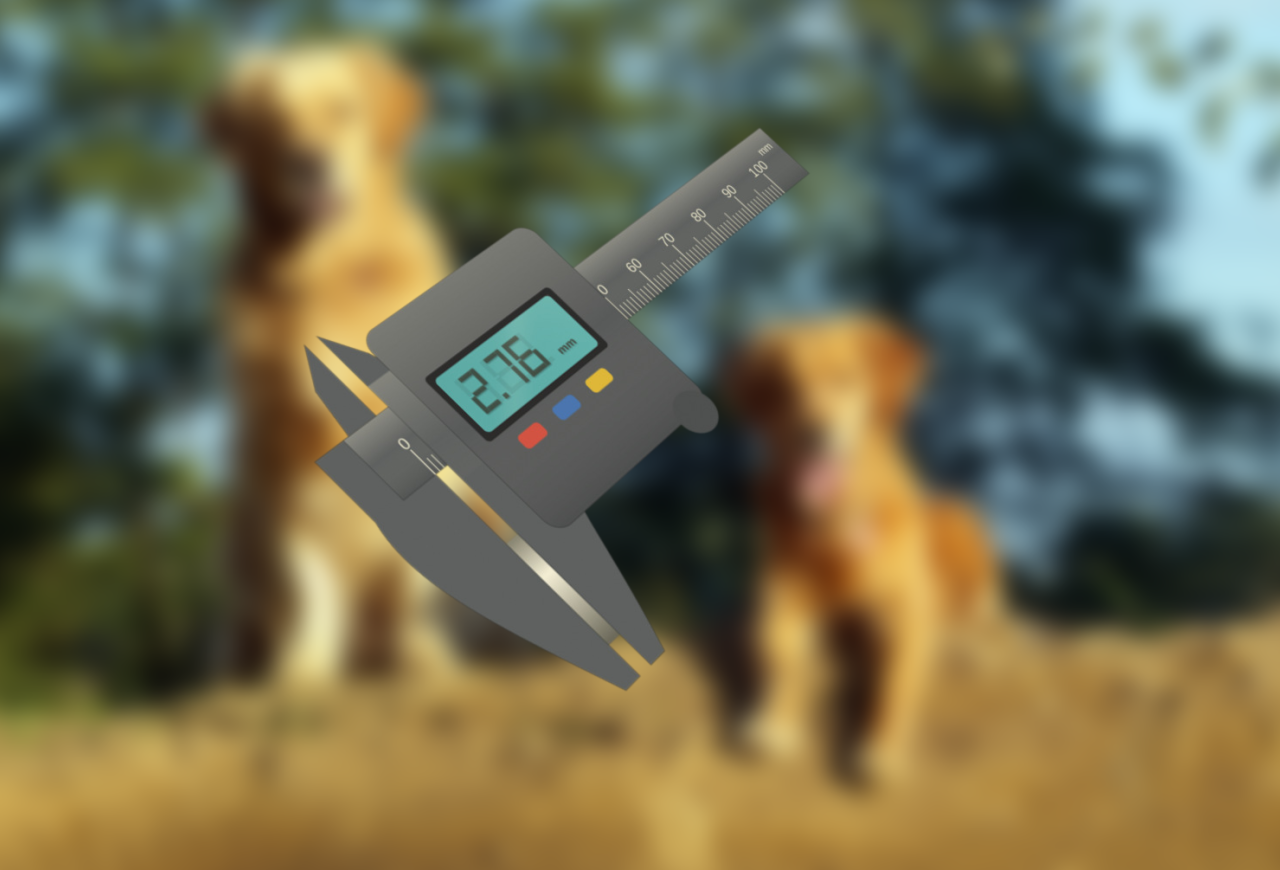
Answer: {"value": 2.76, "unit": "mm"}
